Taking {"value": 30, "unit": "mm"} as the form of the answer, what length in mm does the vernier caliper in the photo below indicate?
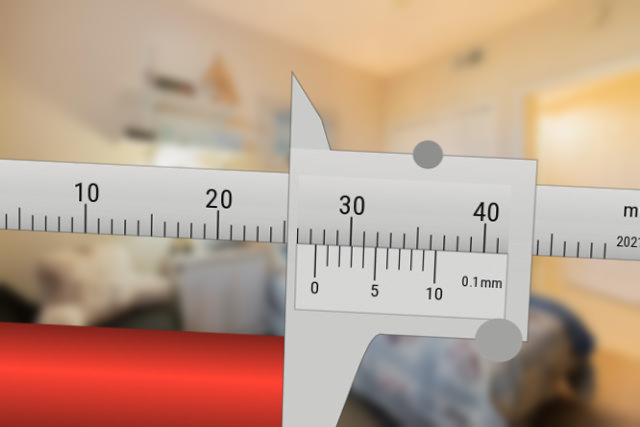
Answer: {"value": 27.4, "unit": "mm"}
